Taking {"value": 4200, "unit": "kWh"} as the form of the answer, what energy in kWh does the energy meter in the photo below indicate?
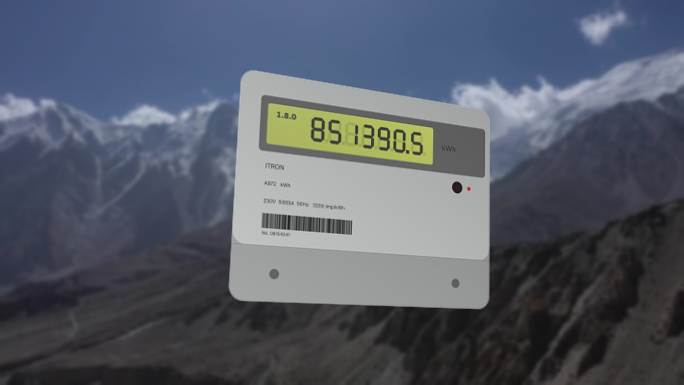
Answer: {"value": 851390.5, "unit": "kWh"}
